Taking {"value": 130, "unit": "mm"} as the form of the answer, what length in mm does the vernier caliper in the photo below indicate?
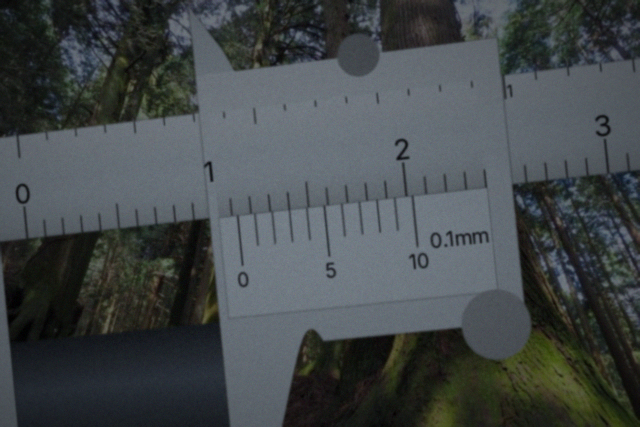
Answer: {"value": 11.3, "unit": "mm"}
